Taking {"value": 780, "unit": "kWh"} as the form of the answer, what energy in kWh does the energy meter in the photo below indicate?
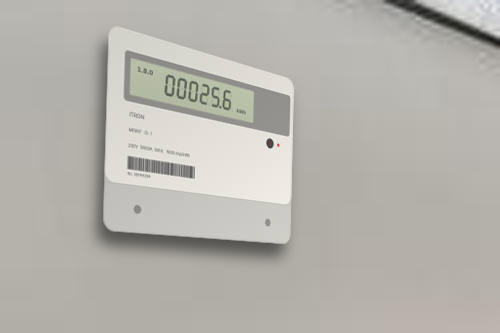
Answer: {"value": 25.6, "unit": "kWh"}
